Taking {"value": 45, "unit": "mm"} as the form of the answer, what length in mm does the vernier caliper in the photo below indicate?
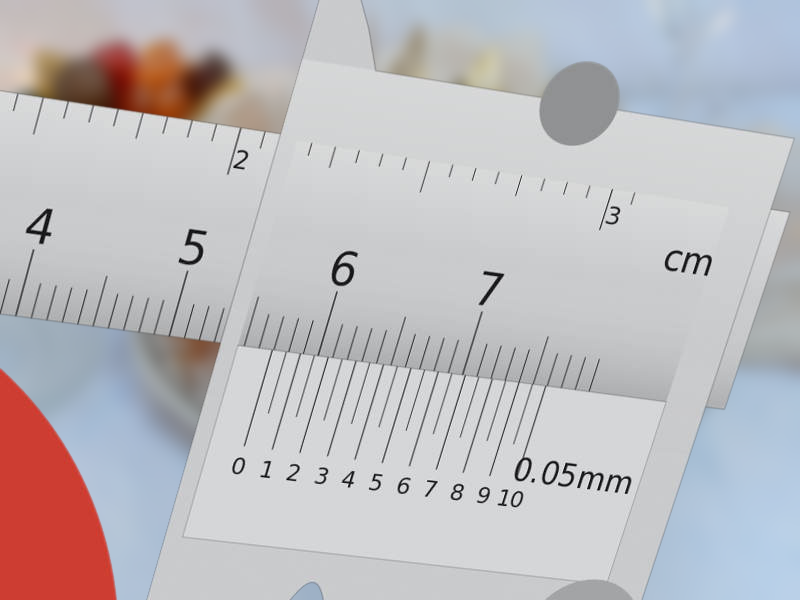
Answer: {"value": 56.9, "unit": "mm"}
